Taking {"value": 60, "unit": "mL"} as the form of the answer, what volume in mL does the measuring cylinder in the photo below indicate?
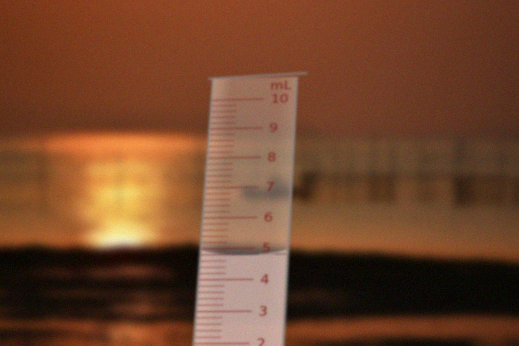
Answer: {"value": 4.8, "unit": "mL"}
